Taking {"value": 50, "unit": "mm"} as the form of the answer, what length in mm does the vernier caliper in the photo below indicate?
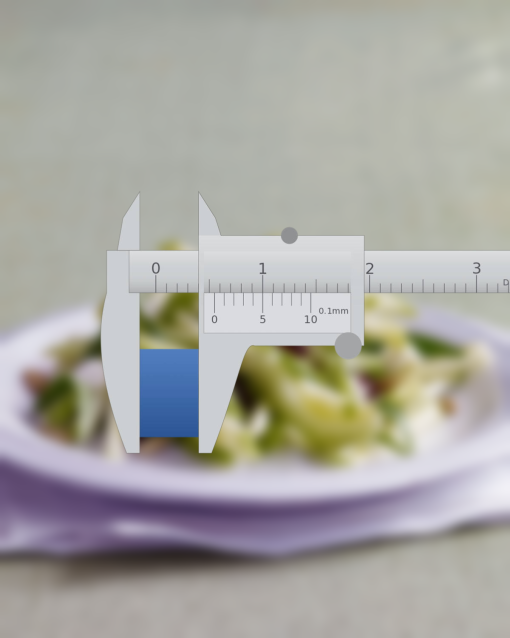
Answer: {"value": 5.5, "unit": "mm"}
